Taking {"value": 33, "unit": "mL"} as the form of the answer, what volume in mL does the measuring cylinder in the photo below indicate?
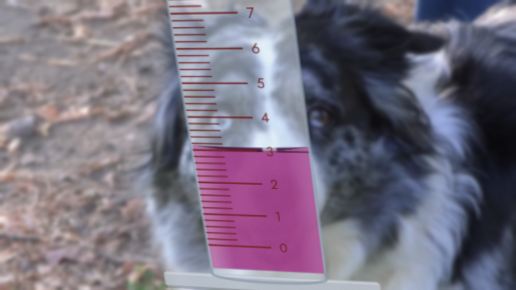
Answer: {"value": 3, "unit": "mL"}
